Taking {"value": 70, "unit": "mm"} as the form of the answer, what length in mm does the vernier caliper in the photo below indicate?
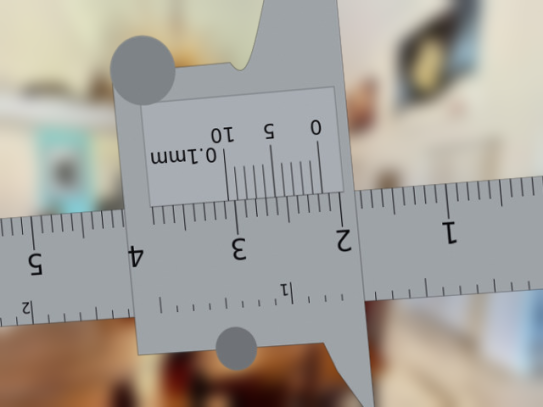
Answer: {"value": 21.6, "unit": "mm"}
